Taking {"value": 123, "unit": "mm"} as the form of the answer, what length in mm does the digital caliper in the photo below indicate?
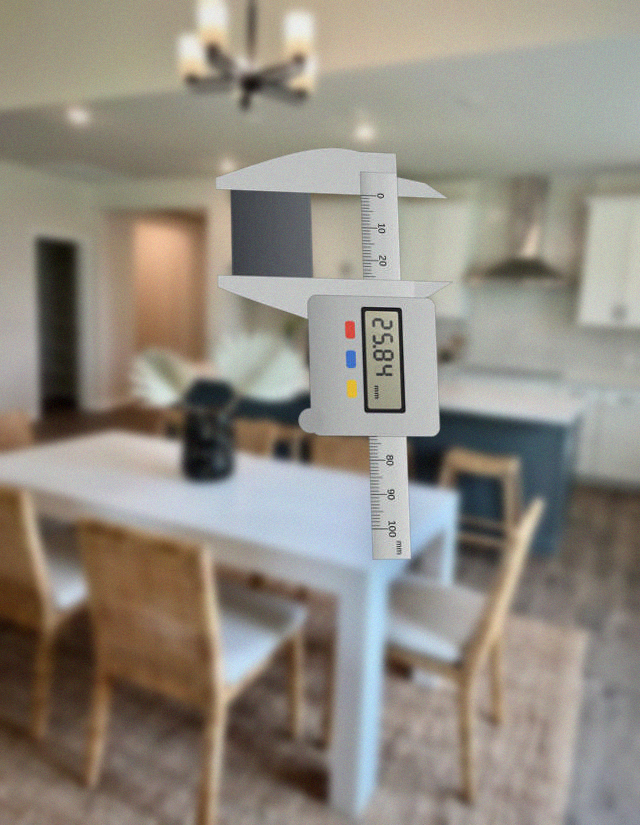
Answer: {"value": 25.84, "unit": "mm"}
